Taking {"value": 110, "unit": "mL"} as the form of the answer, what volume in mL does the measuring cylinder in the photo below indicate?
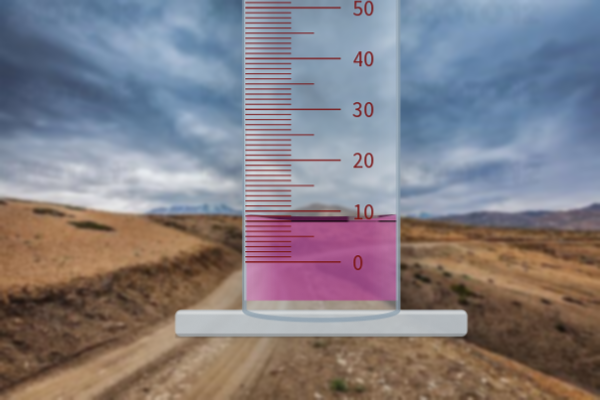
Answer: {"value": 8, "unit": "mL"}
